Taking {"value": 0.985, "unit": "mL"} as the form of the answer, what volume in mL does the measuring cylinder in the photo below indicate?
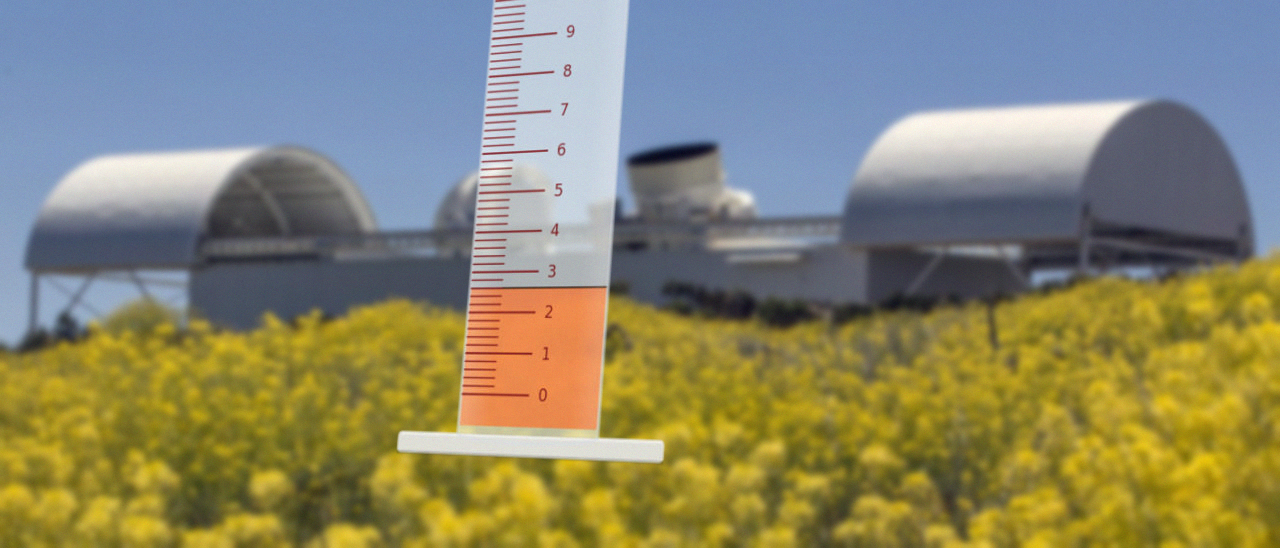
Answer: {"value": 2.6, "unit": "mL"}
